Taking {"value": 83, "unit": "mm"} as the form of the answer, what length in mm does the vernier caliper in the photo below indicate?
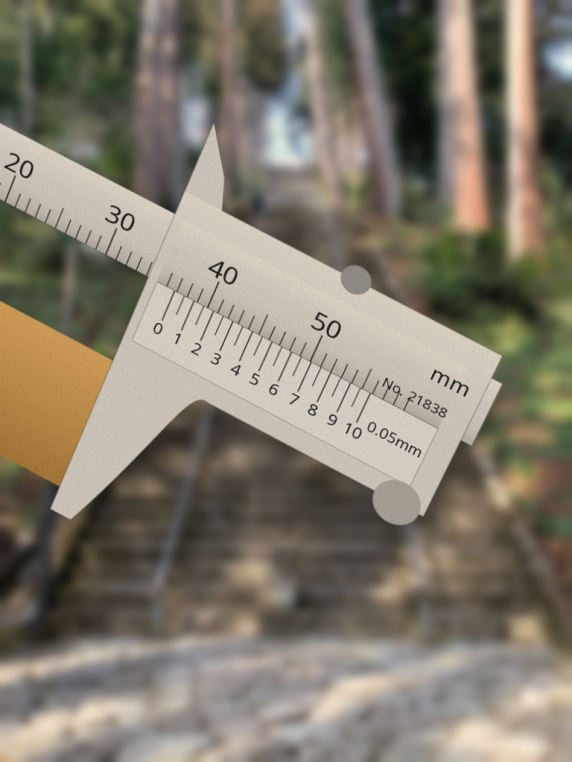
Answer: {"value": 36.8, "unit": "mm"}
